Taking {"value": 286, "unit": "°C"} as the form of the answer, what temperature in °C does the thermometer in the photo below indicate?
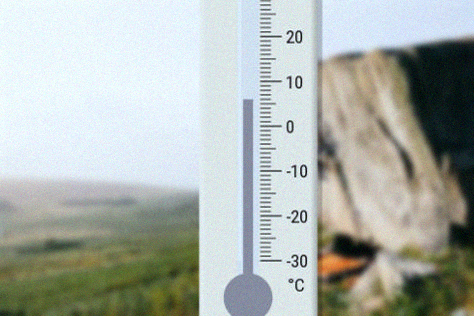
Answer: {"value": 6, "unit": "°C"}
